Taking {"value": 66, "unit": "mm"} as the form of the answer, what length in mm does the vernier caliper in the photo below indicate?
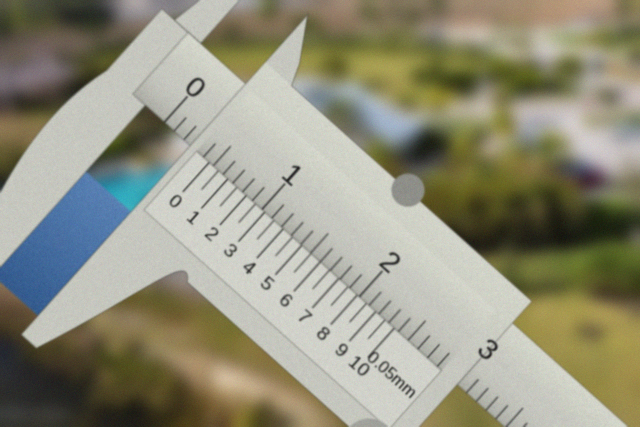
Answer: {"value": 4.6, "unit": "mm"}
